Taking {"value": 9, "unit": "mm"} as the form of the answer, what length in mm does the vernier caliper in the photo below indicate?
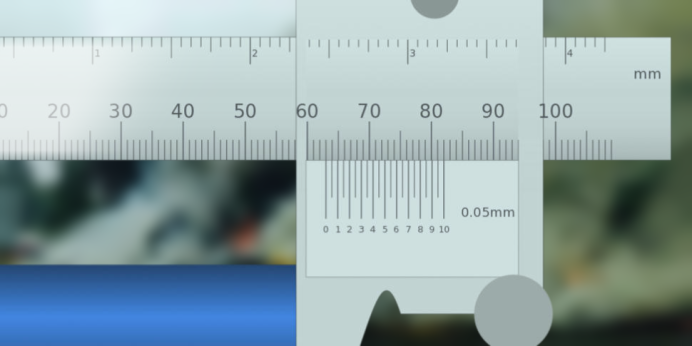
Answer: {"value": 63.0, "unit": "mm"}
